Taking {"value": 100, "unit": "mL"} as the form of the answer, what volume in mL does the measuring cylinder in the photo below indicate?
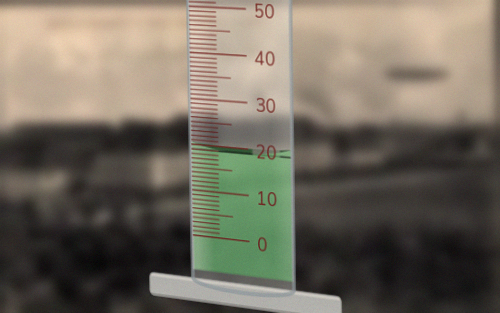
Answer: {"value": 19, "unit": "mL"}
